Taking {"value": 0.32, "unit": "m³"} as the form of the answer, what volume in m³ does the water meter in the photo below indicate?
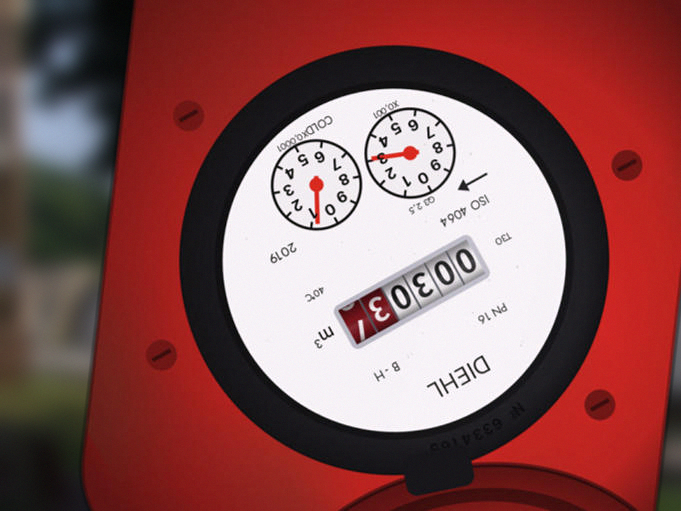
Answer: {"value": 30.3730, "unit": "m³"}
